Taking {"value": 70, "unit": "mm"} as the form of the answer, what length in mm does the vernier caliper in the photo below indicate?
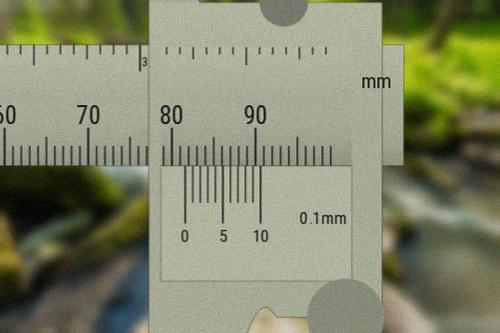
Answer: {"value": 81.6, "unit": "mm"}
